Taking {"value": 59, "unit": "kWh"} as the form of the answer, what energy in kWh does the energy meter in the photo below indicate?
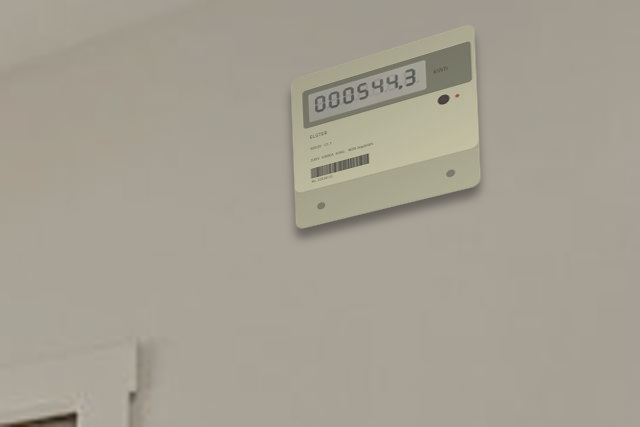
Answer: {"value": 544.3, "unit": "kWh"}
